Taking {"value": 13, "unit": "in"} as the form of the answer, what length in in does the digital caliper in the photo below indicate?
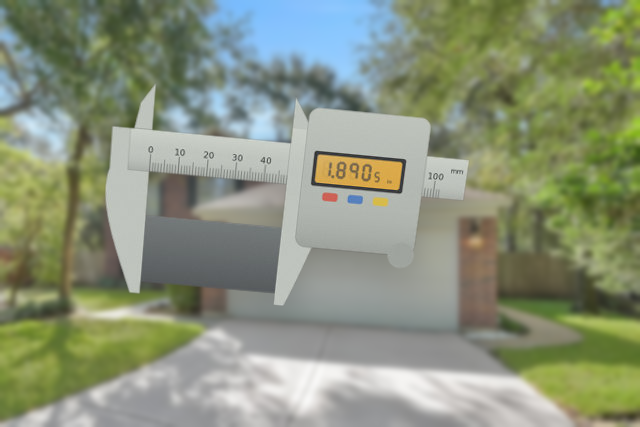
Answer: {"value": 1.8905, "unit": "in"}
